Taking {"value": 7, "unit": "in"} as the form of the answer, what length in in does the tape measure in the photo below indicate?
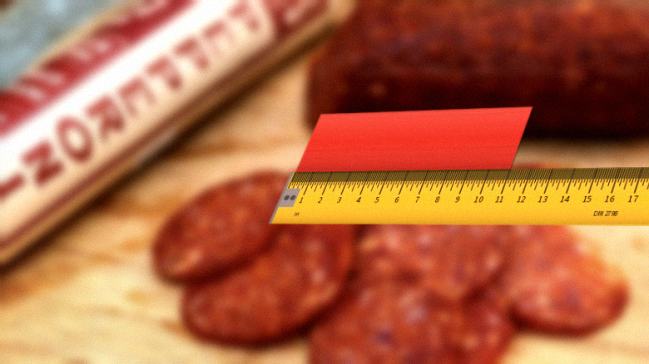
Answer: {"value": 11, "unit": "in"}
